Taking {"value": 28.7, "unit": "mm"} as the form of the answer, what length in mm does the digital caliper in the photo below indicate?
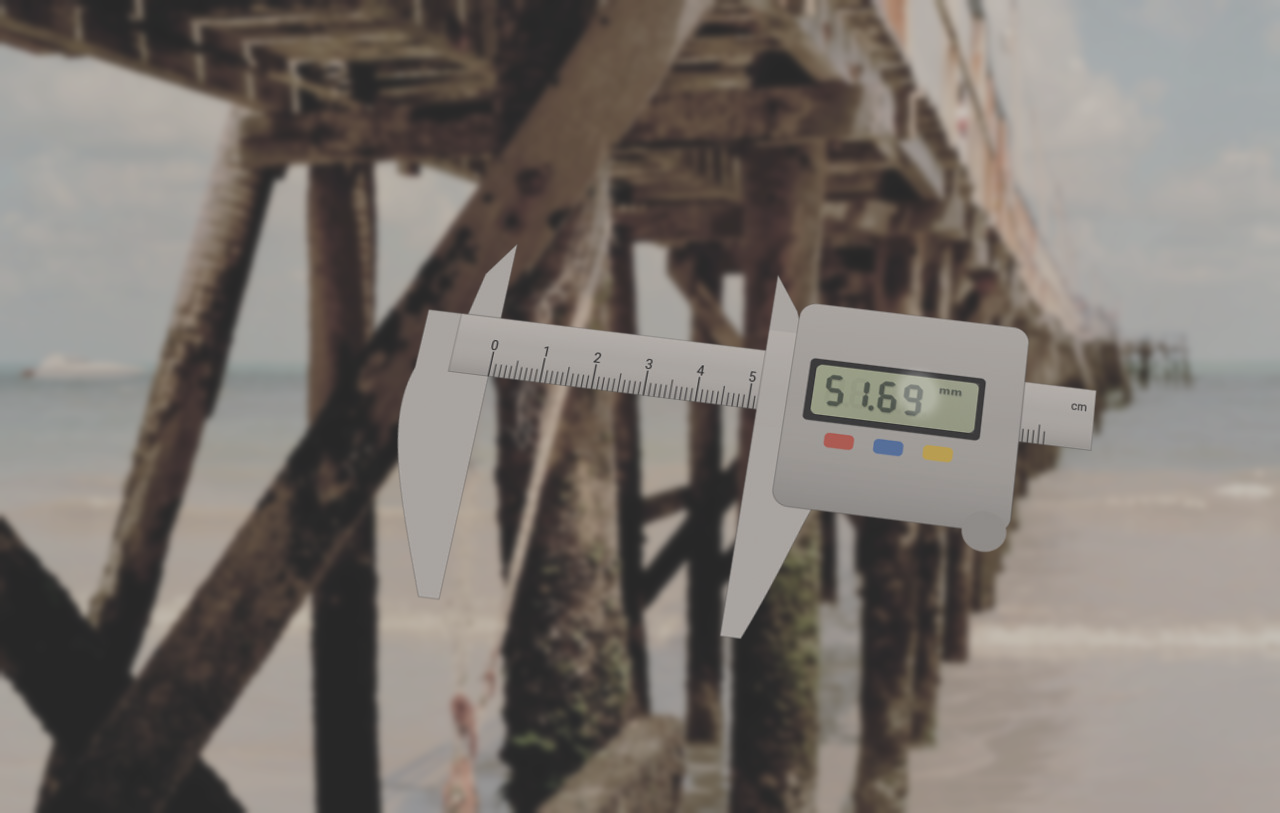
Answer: {"value": 51.69, "unit": "mm"}
